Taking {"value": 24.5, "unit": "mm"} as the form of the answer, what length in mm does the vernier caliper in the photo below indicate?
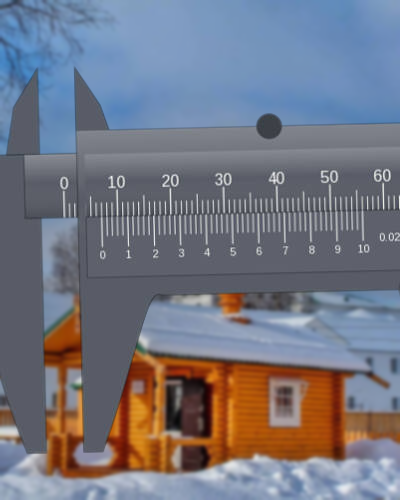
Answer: {"value": 7.0, "unit": "mm"}
